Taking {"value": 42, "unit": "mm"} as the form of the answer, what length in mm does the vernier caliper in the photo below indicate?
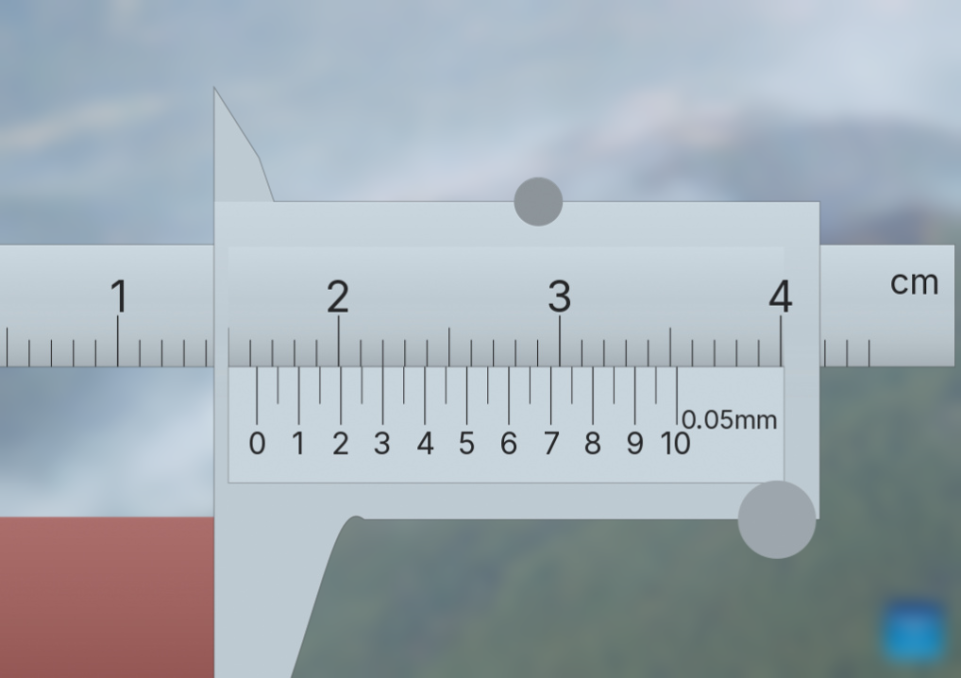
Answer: {"value": 16.30, "unit": "mm"}
